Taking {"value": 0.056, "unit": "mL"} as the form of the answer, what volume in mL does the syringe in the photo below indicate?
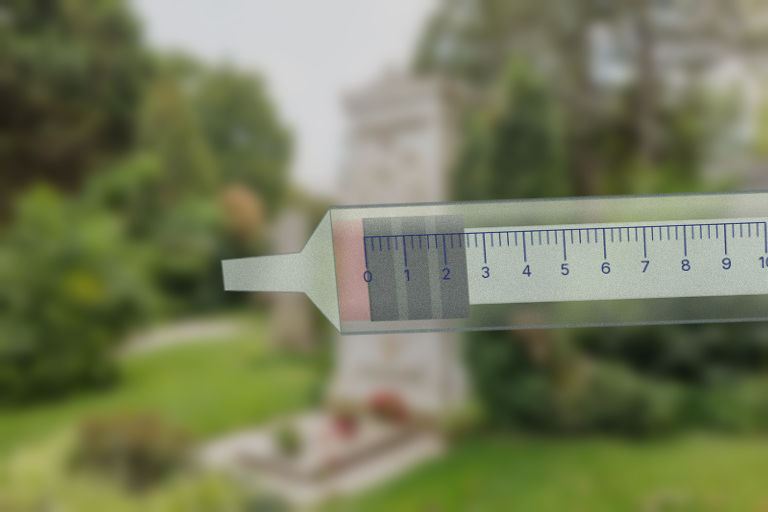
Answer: {"value": 0, "unit": "mL"}
